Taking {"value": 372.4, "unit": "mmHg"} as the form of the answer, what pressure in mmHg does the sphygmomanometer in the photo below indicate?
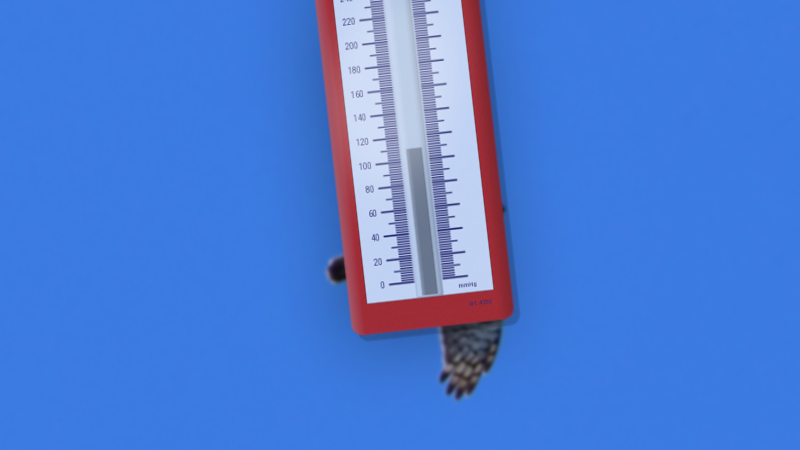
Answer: {"value": 110, "unit": "mmHg"}
